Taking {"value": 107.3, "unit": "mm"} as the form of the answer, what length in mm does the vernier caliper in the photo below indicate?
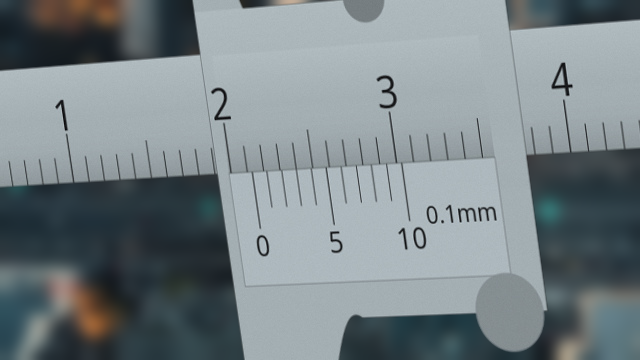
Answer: {"value": 21.3, "unit": "mm"}
